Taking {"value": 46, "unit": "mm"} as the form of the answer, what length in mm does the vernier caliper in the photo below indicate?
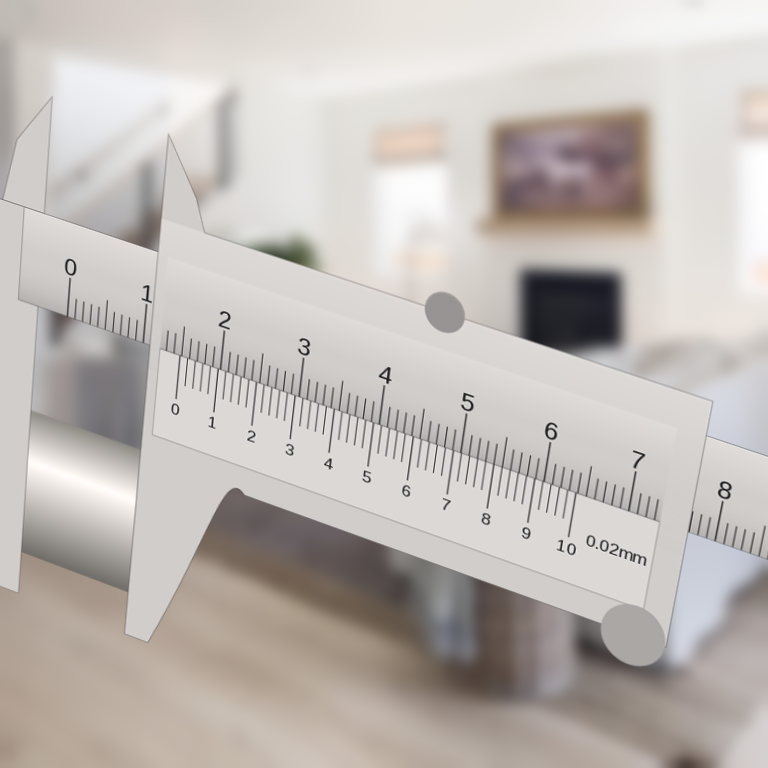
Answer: {"value": 14.8, "unit": "mm"}
